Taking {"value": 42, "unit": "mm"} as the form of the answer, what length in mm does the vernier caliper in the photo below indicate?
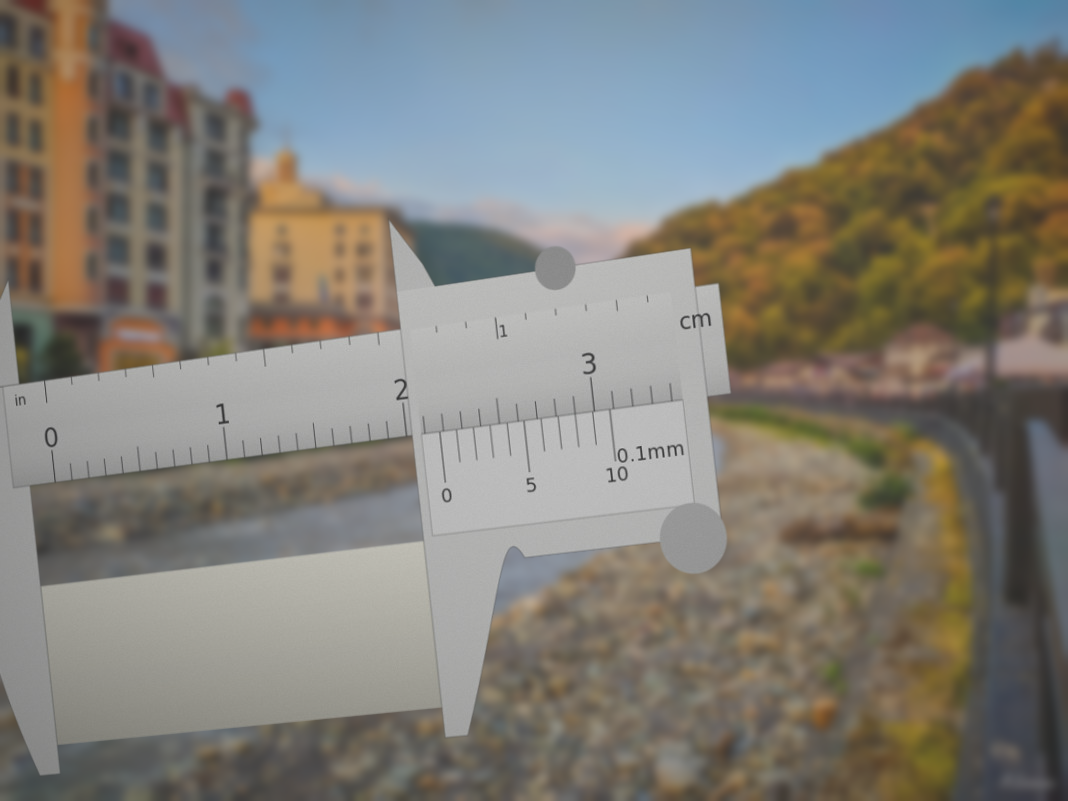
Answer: {"value": 21.8, "unit": "mm"}
